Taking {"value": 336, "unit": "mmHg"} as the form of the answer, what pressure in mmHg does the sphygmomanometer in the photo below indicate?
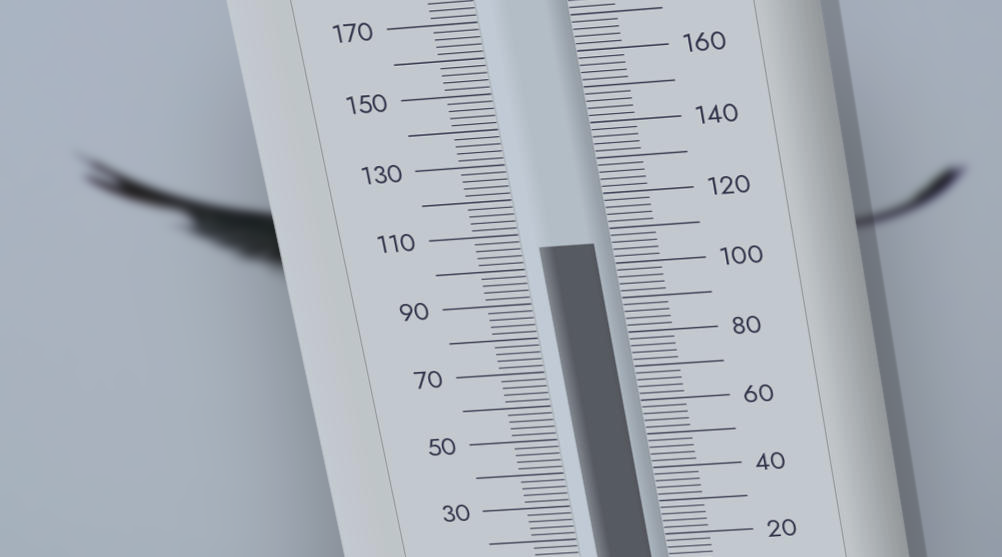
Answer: {"value": 106, "unit": "mmHg"}
